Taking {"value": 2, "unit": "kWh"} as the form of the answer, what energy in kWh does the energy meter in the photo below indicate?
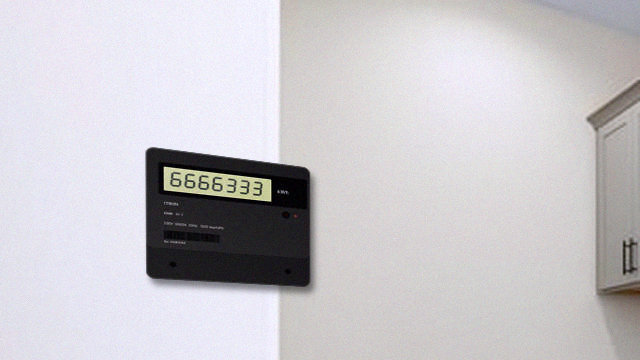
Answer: {"value": 6666333, "unit": "kWh"}
